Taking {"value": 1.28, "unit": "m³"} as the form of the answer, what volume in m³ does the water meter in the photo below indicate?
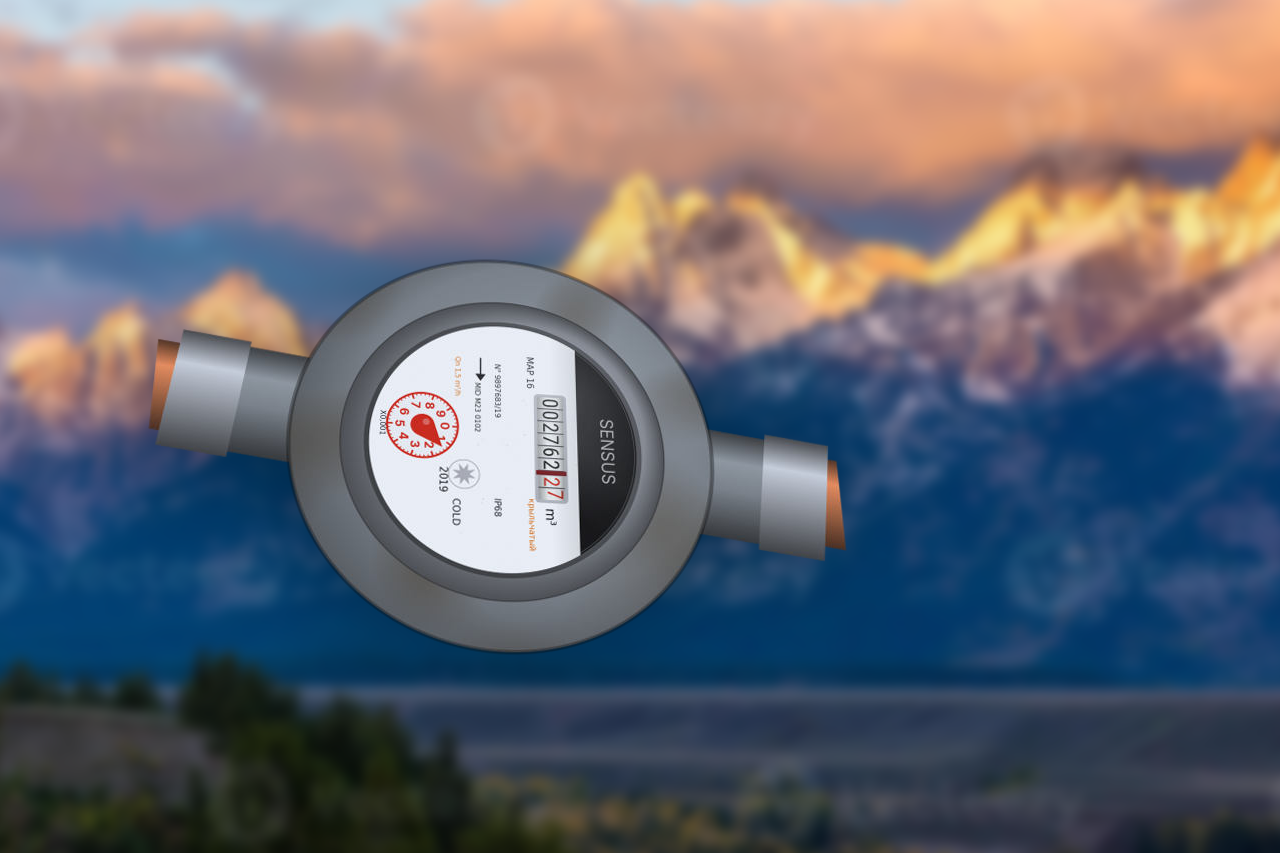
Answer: {"value": 2762.271, "unit": "m³"}
